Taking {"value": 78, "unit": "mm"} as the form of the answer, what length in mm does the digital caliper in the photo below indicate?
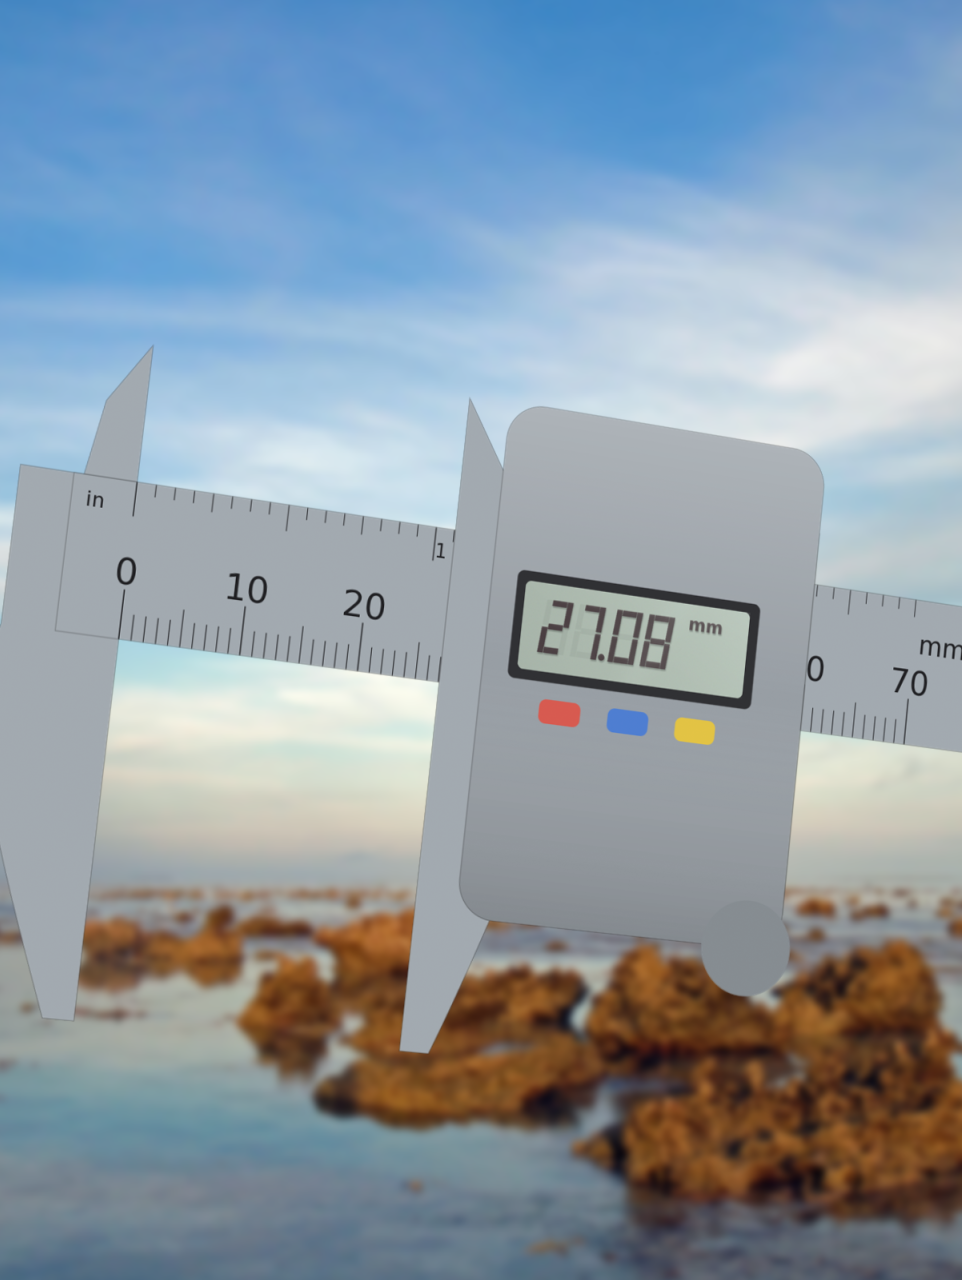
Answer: {"value": 27.08, "unit": "mm"}
